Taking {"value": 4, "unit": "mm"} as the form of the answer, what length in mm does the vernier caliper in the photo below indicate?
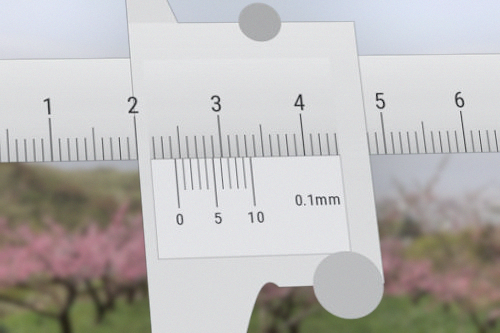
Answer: {"value": 24.4, "unit": "mm"}
